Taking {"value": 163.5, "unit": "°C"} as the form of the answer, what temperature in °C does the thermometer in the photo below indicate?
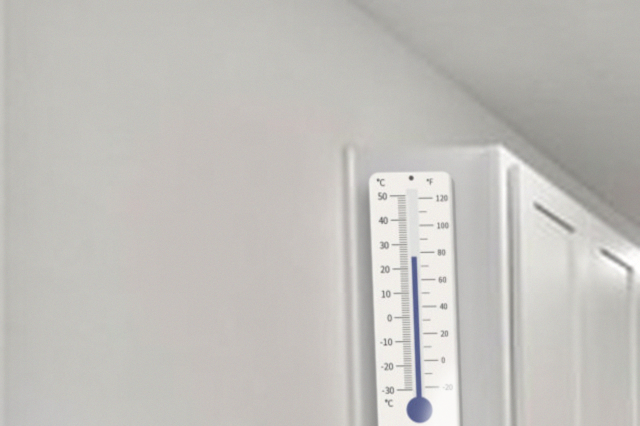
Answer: {"value": 25, "unit": "°C"}
